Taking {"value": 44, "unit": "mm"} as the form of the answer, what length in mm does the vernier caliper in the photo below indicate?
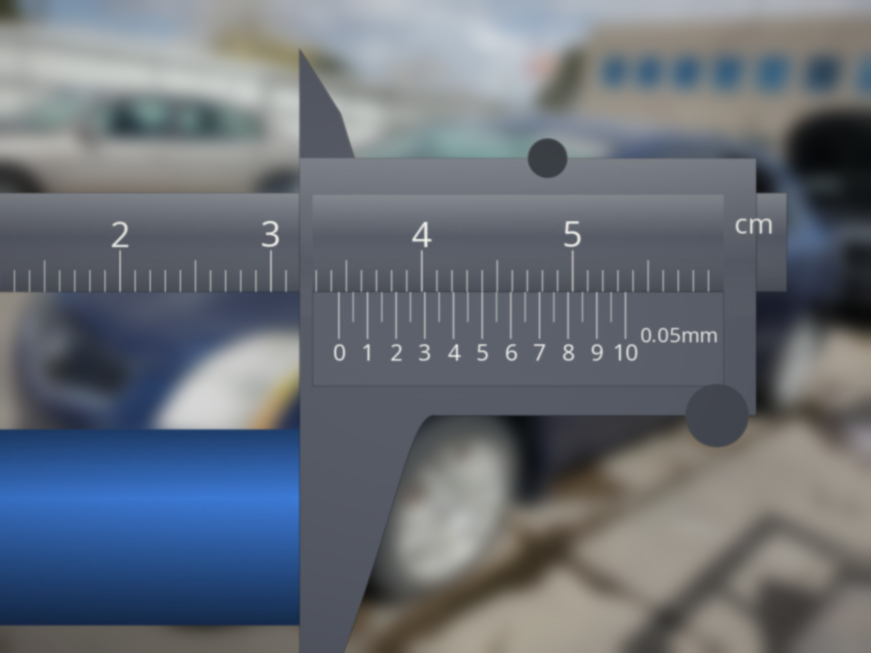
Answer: {"value": 34.5, "unit": "mm"}
